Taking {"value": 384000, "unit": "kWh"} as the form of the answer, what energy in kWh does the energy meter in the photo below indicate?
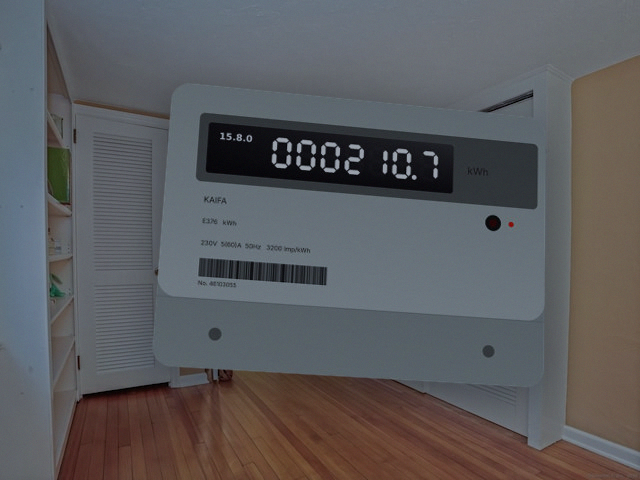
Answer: {"value": 210.7, "unit": "kWh"}
